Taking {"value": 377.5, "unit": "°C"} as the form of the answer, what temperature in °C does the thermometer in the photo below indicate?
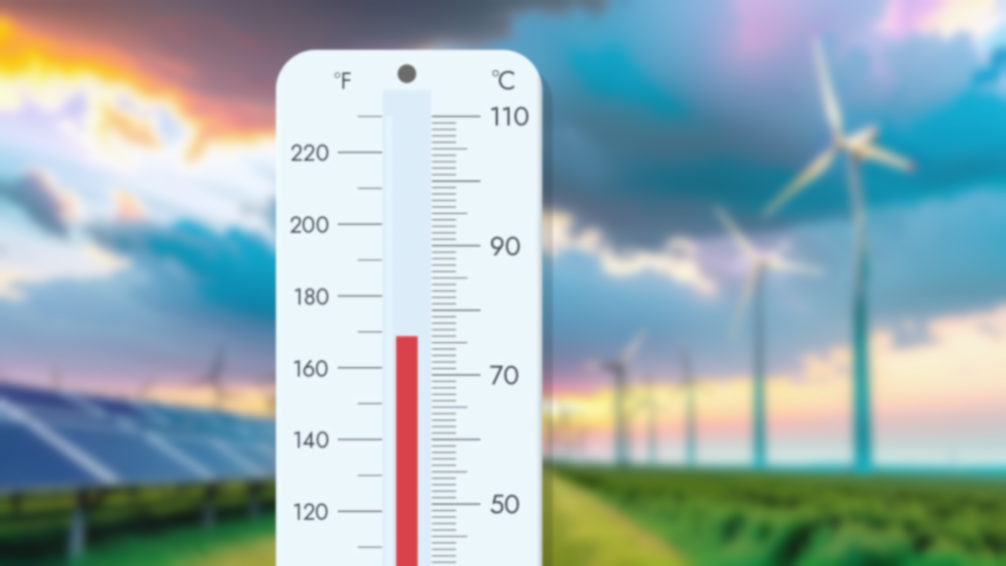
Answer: {"value": 76, "unit": "°C"}
